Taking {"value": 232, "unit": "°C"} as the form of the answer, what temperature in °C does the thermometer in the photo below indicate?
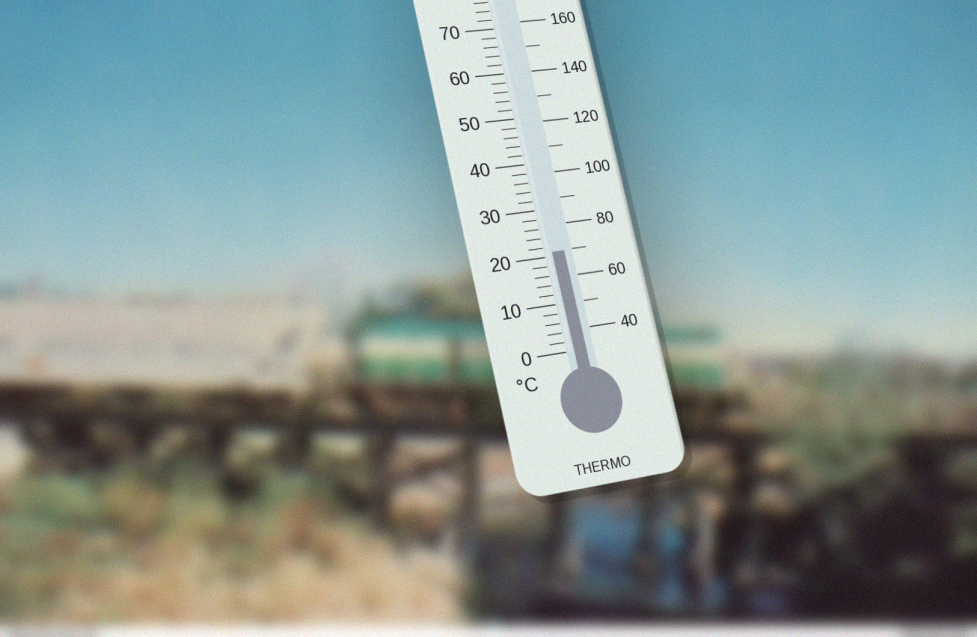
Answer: {"value": 21, "unit": "°C"}
